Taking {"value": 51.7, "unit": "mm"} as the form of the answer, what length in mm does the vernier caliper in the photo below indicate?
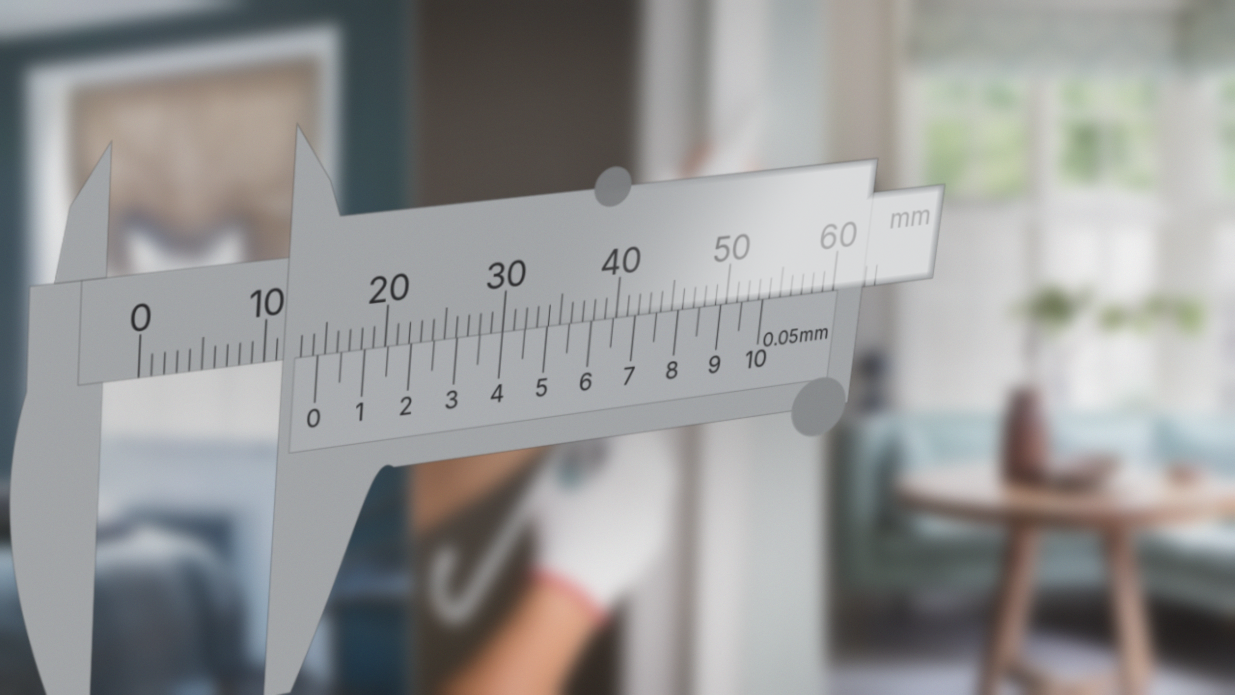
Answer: {"value": 14.4, "unit": "mm"}
